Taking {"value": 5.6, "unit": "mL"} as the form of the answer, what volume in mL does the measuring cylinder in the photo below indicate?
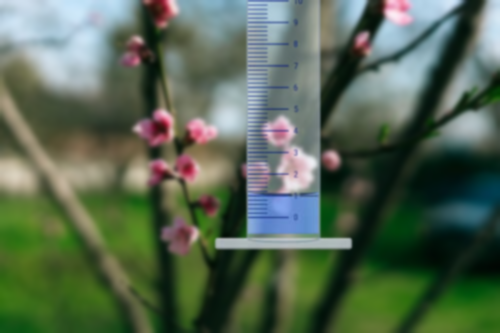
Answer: {"value": 1, "unit": "mL"}
